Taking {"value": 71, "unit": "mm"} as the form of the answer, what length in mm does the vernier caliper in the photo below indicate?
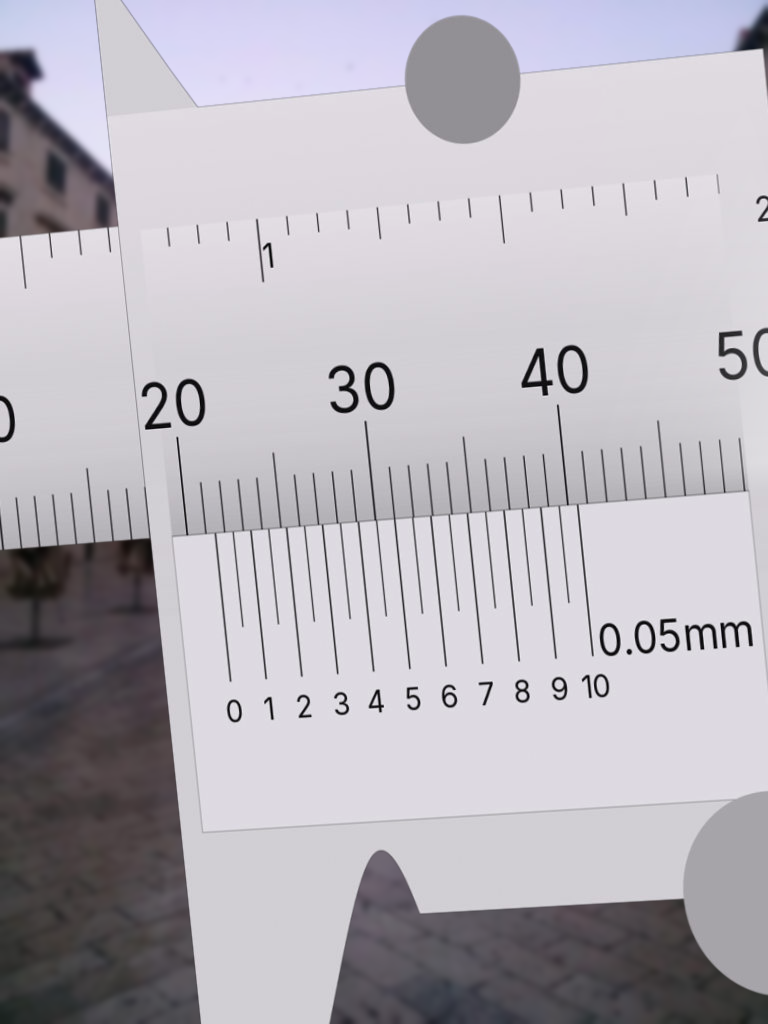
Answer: {"value": 21.5, "unit": "mm"}
